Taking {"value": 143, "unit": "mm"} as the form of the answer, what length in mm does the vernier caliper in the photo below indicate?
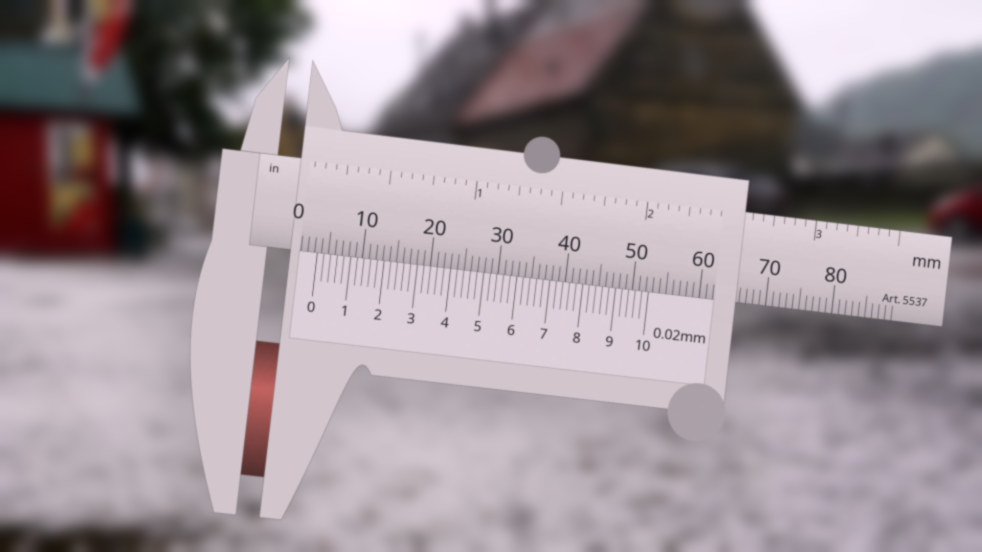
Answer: {"value": 3.4, "unit": "mm"}
